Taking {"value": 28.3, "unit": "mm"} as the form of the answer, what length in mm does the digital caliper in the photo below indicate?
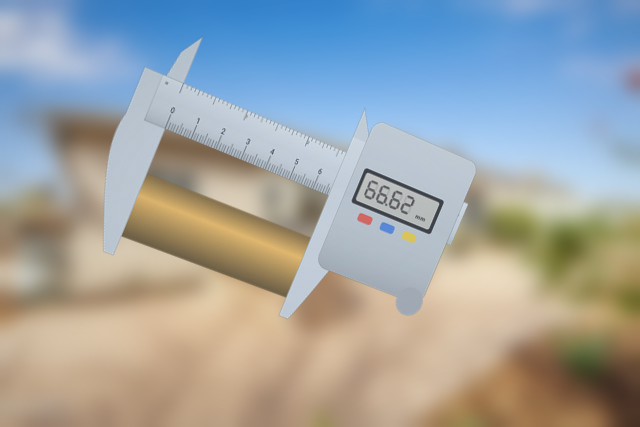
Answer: {"value": 66.62, "unit": "mm"}
